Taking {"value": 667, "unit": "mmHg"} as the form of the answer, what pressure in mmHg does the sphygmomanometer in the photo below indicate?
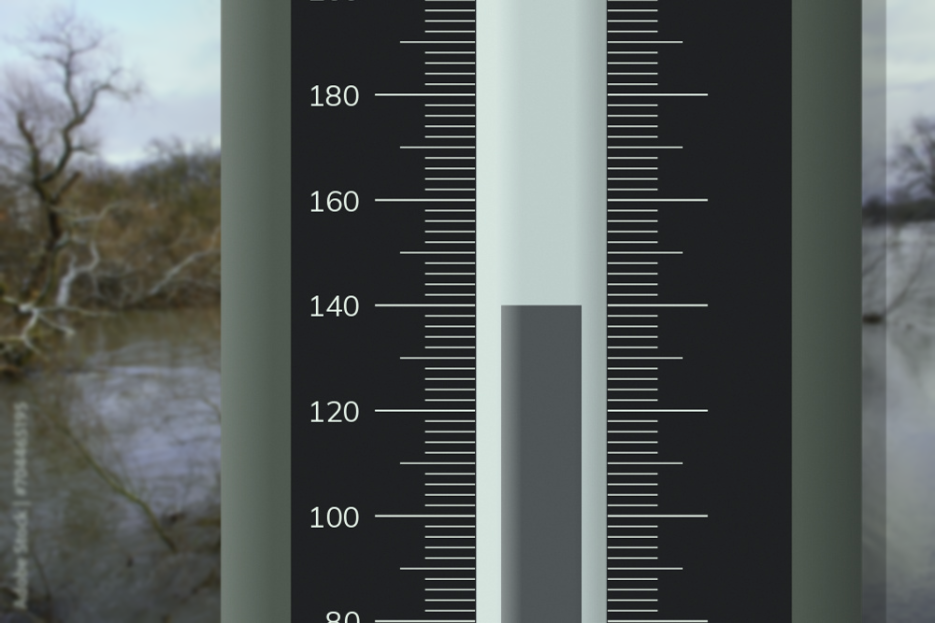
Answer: {"value": 140, "unit": "mmHg"}
